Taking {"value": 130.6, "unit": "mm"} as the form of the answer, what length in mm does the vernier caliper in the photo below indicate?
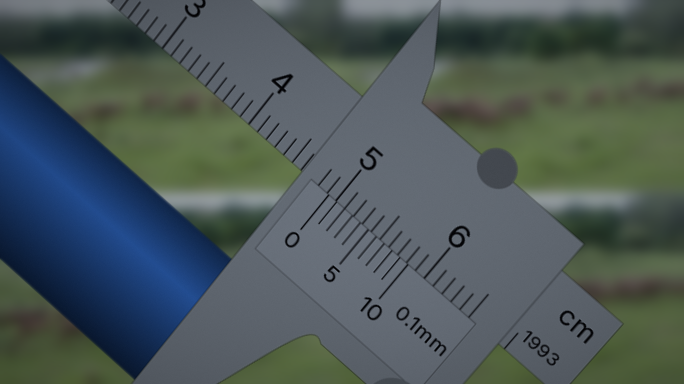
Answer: {"value": 49.2, "unit": "mm"}
